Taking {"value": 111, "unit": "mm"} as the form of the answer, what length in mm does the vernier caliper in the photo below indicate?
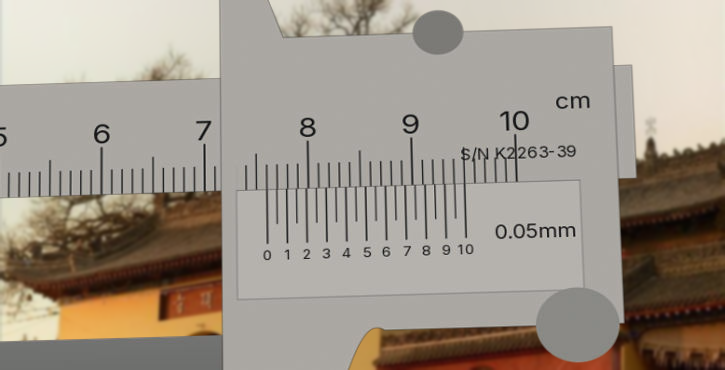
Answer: {"value": 76.0, "unit": "mm"}
